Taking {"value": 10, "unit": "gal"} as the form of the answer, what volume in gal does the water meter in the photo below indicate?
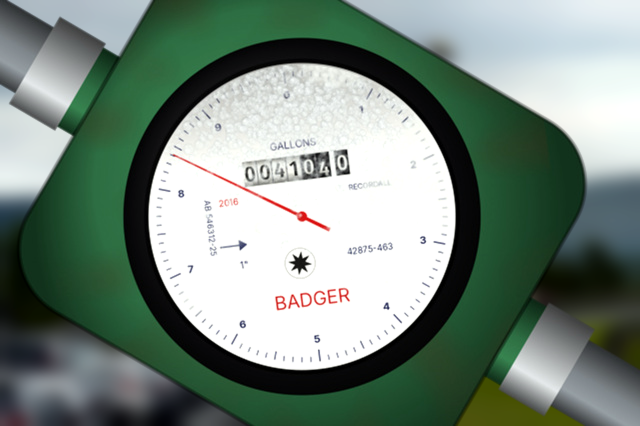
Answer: {"value": 41038.4, "unit": "gal"}
